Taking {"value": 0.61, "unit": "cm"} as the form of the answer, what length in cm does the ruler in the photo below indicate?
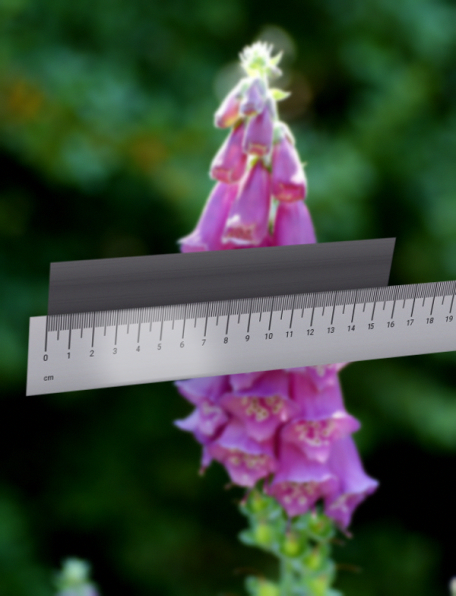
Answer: {"value": 15.5, "unit": "cm"}
